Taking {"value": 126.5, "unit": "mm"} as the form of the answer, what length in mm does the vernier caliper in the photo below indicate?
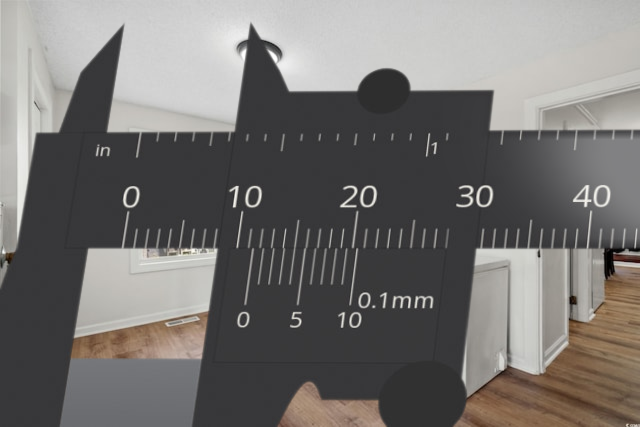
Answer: {"value": 11.4, "unit": "mm"}
